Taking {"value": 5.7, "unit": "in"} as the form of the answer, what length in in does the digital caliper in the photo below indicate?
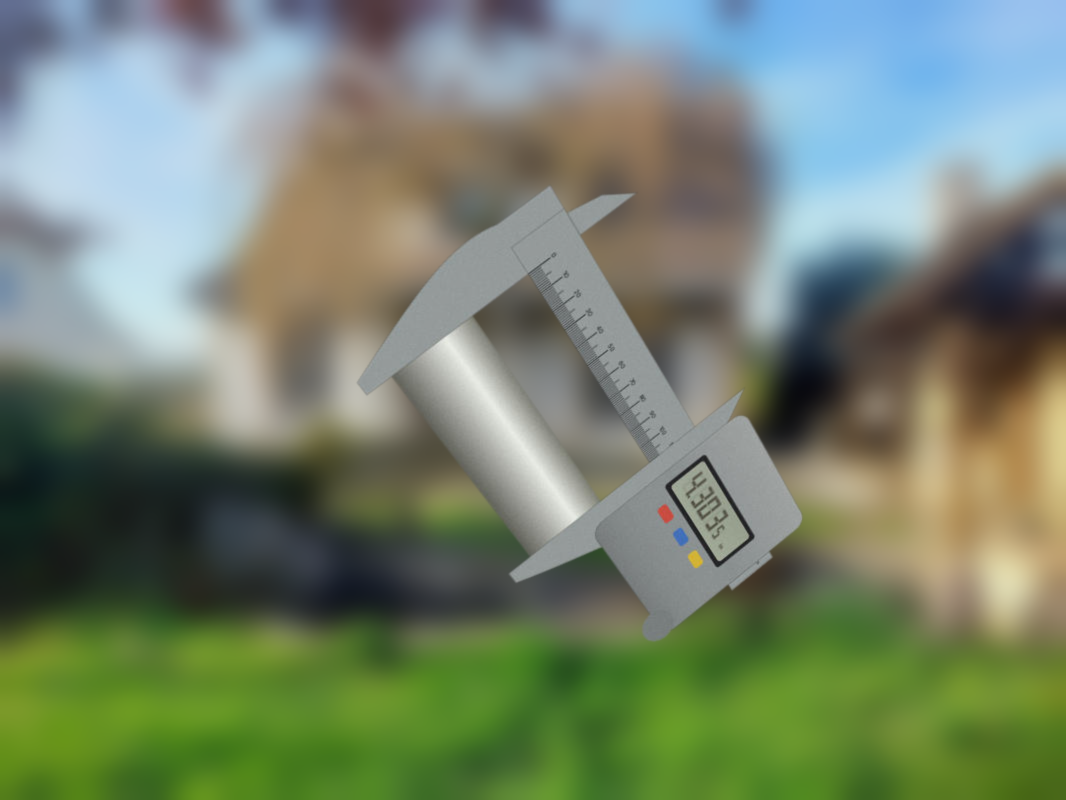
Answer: {"value": 4.3035, "unit": "in"}
